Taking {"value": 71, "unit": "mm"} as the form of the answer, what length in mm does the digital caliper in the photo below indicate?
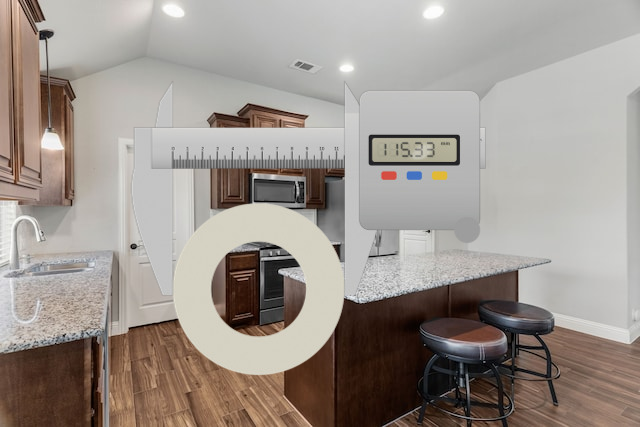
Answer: {"value": 115.33, "unit": "mm"}
